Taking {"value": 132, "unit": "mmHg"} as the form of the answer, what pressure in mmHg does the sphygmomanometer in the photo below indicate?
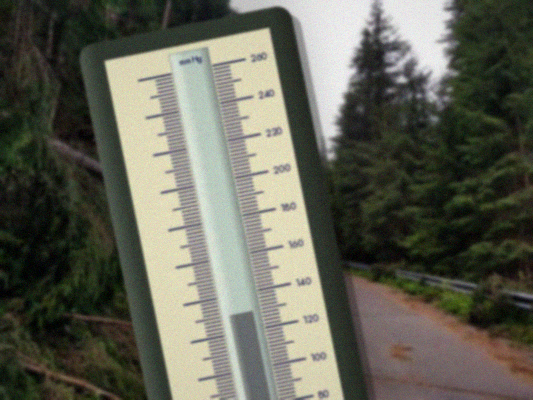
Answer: {"value": 130, "unit": "mmHg"}
